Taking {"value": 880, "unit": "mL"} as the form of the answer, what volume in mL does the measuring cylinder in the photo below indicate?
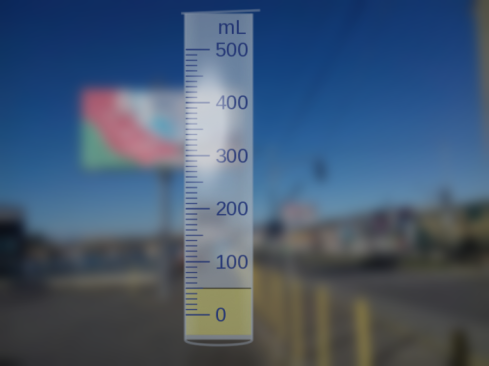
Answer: {"value": 50, "unit": "mL"}
